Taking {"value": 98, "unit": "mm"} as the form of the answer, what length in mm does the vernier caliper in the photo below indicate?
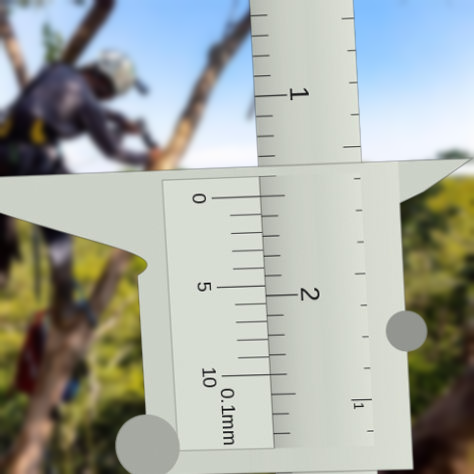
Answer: {"value": 15.0, "unit": "mm"}
